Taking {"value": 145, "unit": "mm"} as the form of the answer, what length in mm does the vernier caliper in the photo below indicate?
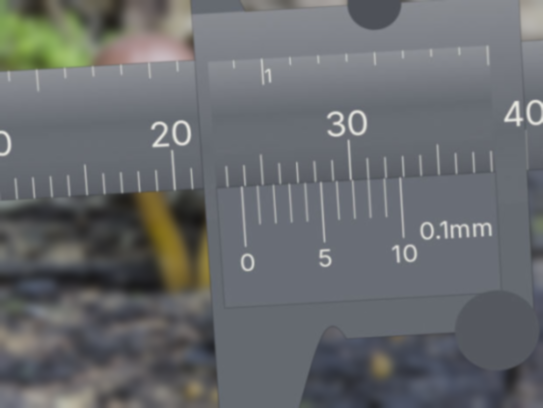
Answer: {"value": 23.8, "unit": "mm"}
